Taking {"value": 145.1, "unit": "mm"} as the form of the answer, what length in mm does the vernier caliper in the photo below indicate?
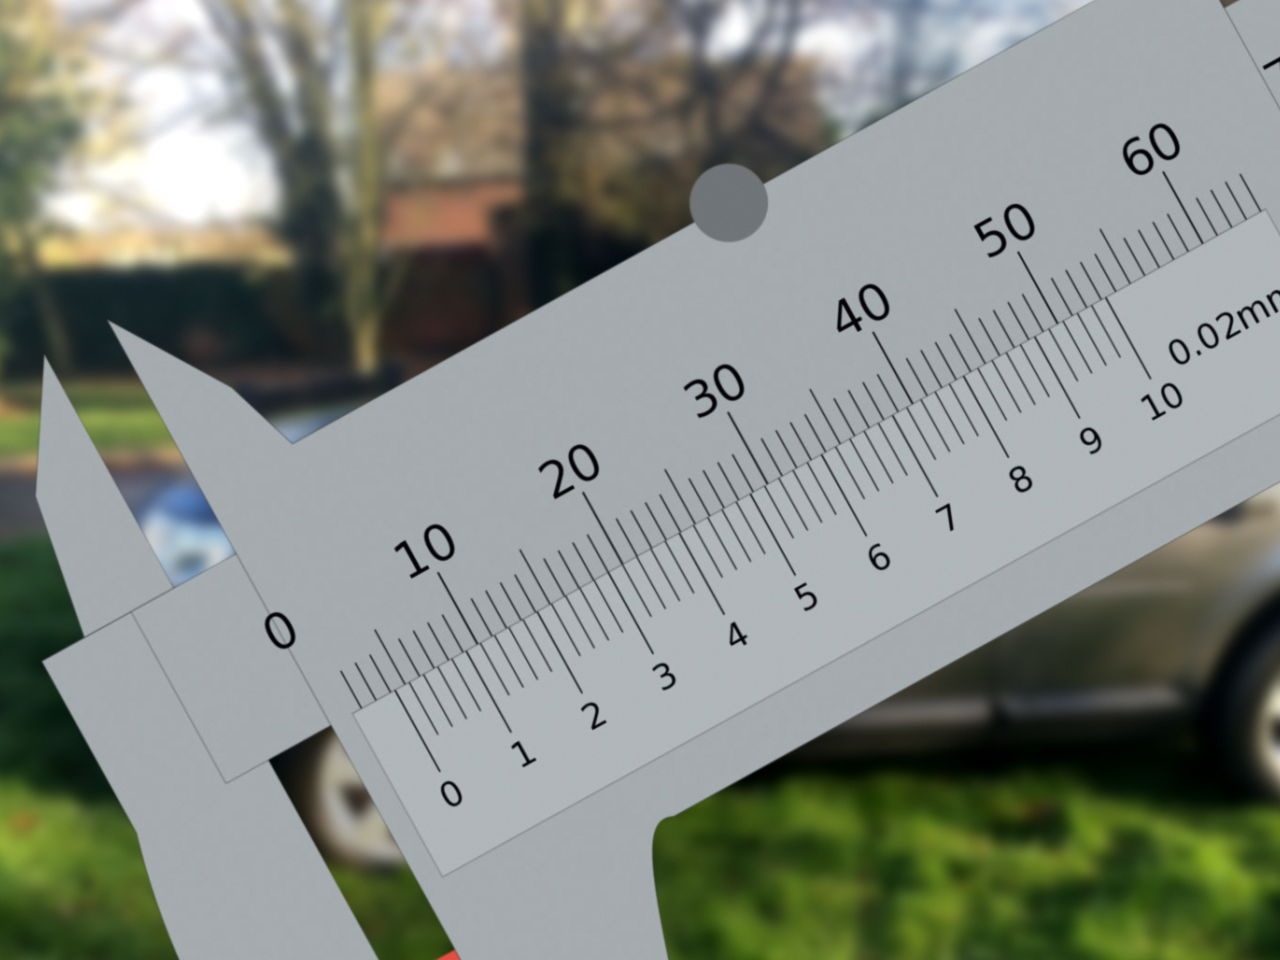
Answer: {"value": 4.3, "unit": "mm"}
